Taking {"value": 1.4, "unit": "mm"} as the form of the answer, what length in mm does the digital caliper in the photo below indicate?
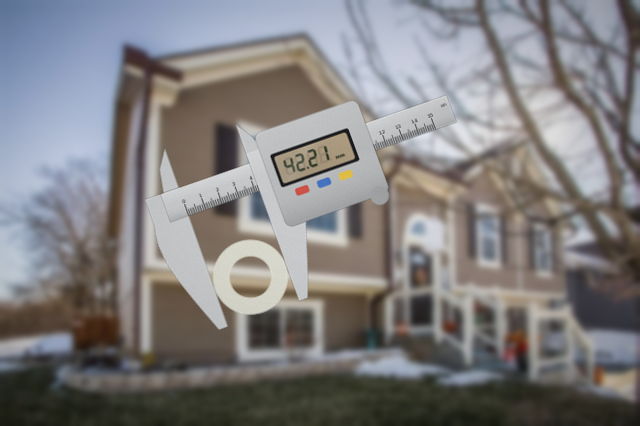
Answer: {"value": 42.21, "unit": "mm"}
